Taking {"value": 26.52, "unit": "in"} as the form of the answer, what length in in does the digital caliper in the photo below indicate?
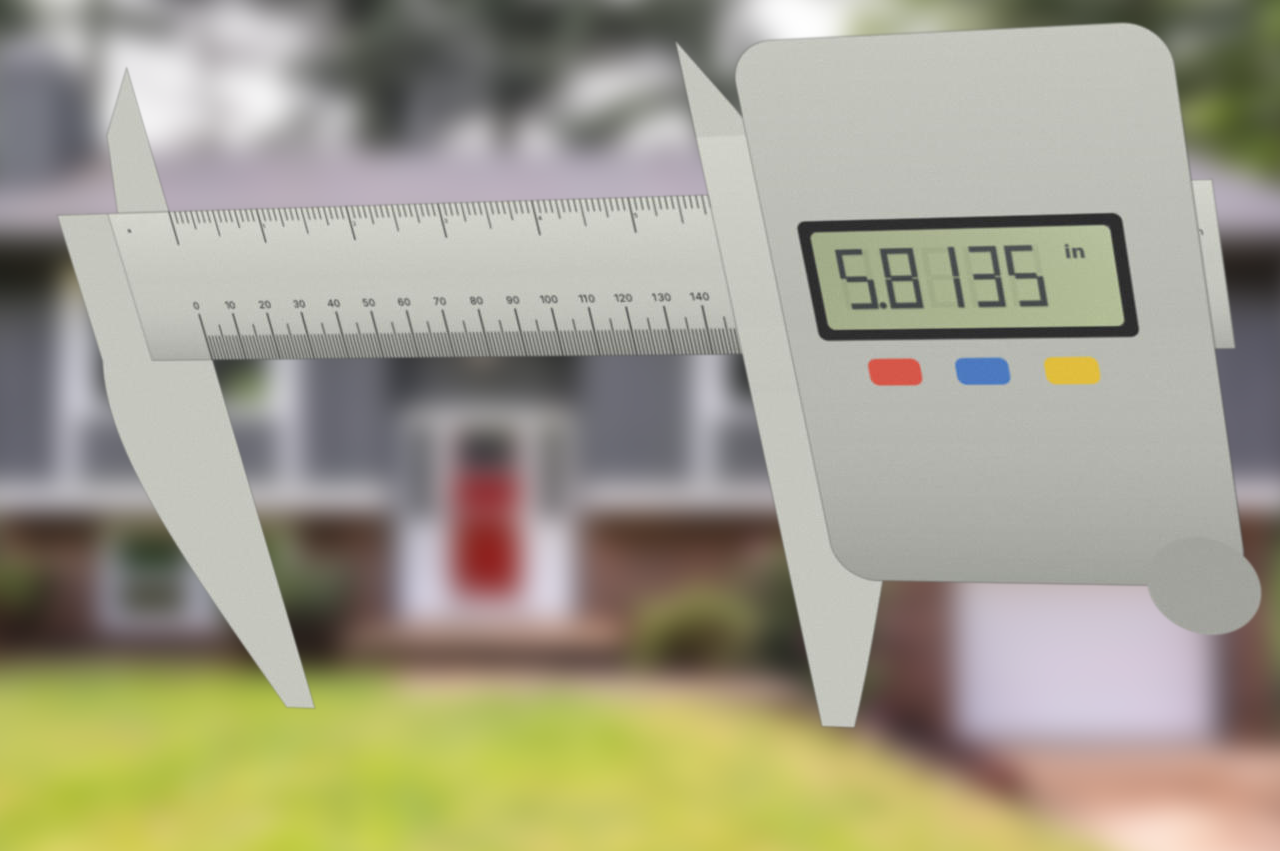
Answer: {"value": 5.8135, "unit": "in"}
